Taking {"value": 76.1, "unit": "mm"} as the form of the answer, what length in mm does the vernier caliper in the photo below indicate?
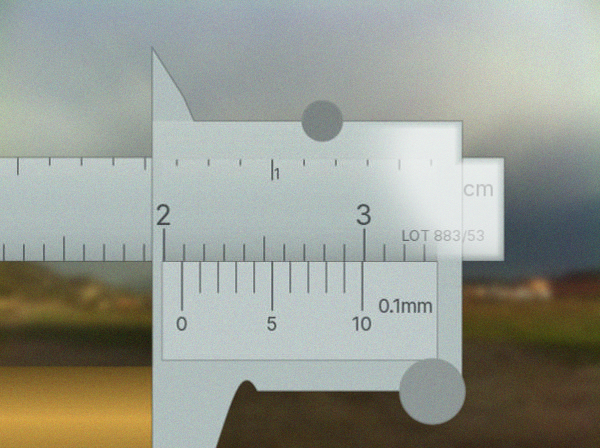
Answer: {"value": 20.9, "unit": "mm"}
